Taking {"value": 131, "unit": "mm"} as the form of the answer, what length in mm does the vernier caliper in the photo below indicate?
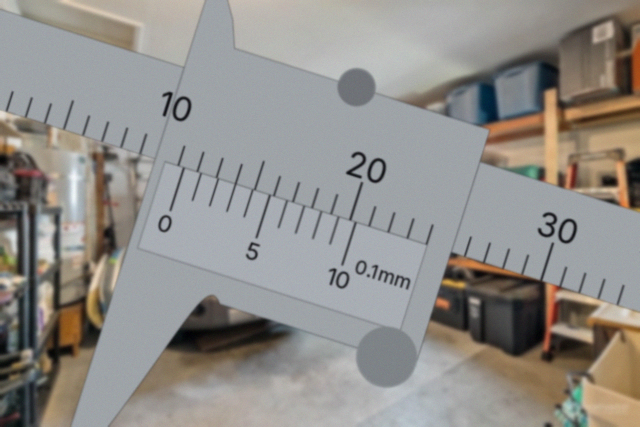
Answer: {"value": 11.3, "unit": "mm"}
